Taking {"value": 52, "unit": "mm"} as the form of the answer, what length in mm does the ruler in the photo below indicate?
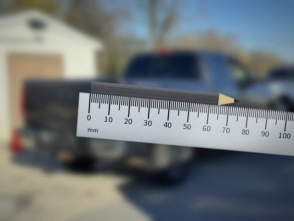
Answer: {"value": 75, "unit": "mm"}
